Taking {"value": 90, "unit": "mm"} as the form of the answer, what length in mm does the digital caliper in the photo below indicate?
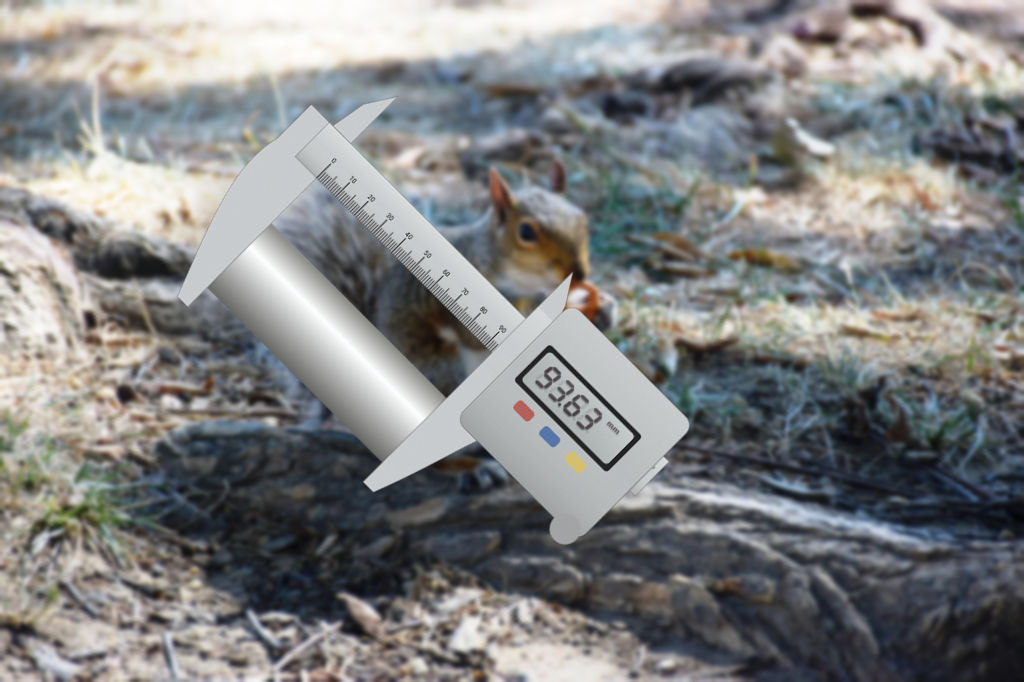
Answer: {"value": 93.63, "unit": "mm"}
